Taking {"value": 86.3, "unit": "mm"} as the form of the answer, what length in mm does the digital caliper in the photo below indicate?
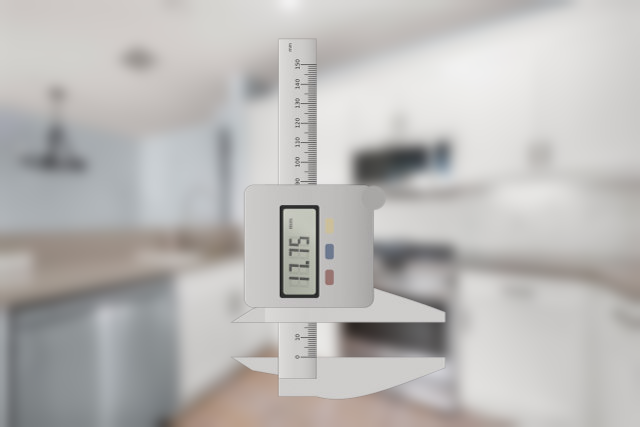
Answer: {"value": 17.75, "unit": "mm"}
